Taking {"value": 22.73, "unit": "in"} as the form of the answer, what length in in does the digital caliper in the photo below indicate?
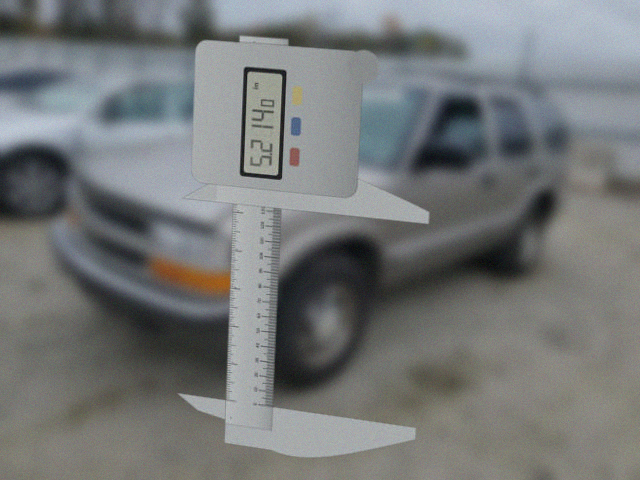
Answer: {"value": 5.2140, "unit": "in"}
